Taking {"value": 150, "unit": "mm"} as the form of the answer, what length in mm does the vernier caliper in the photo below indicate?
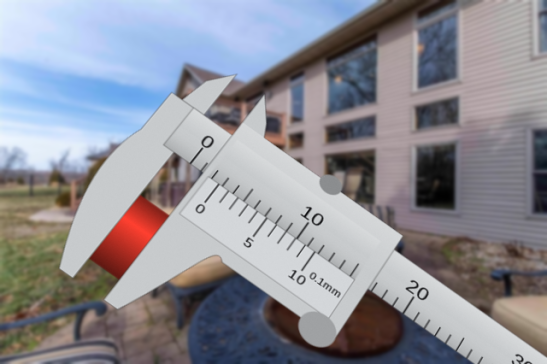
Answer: {"value": 2.7, "unit": "mm"}
